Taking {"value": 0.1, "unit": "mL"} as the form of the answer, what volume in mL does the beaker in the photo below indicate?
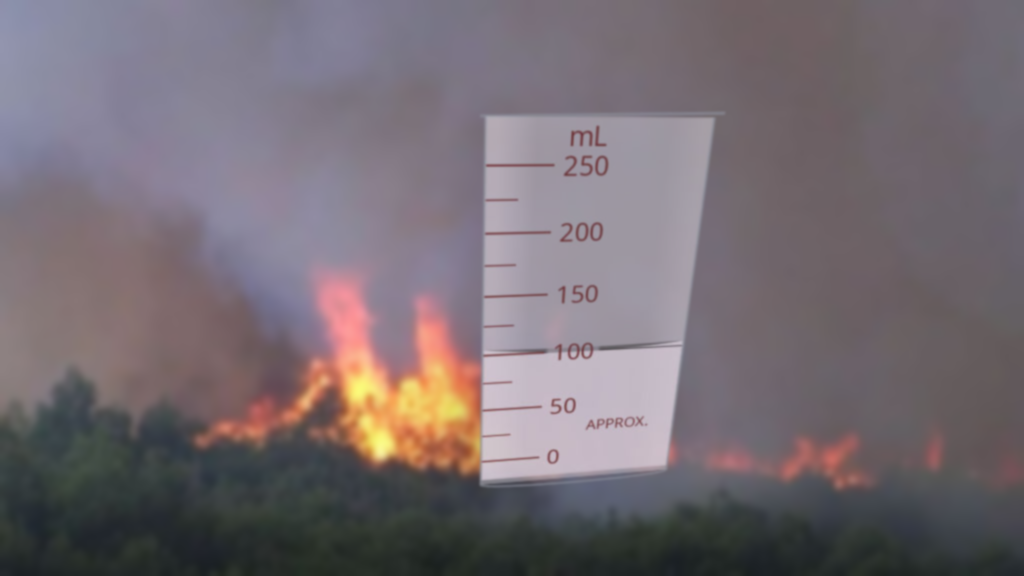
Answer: {"value": 100, "unit": "mL"}
